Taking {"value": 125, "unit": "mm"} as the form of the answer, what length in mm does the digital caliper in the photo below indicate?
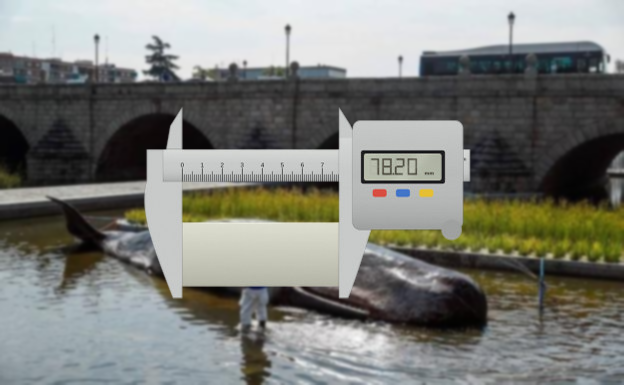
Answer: {"value": 78.20, "unit": "mm"}
